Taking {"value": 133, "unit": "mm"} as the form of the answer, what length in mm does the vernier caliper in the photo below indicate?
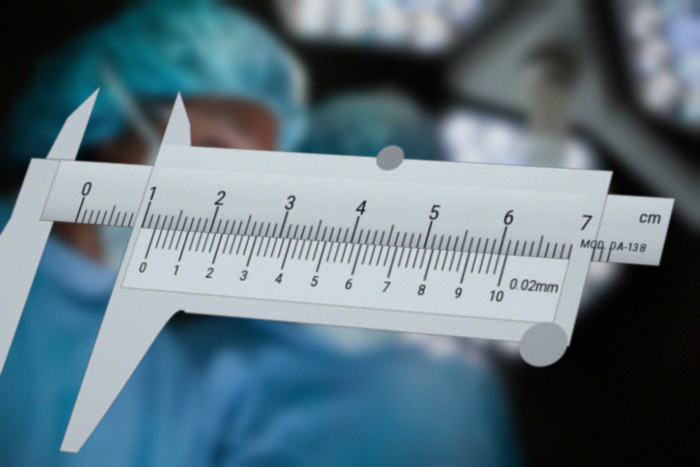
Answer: {"value": 12.0, "unit": "mm"}
